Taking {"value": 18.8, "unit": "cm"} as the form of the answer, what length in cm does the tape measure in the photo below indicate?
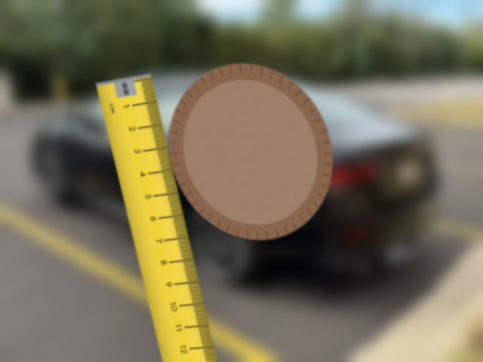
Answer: {"value": 7.5, "unit": "cm"}
